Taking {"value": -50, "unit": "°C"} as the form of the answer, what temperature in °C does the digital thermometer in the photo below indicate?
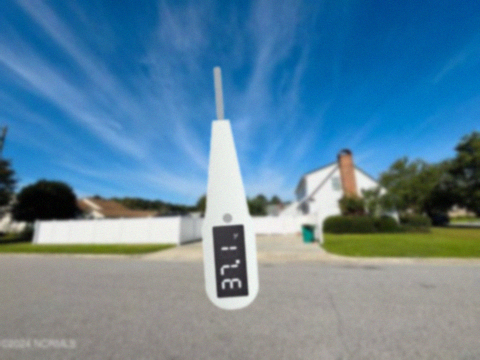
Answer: {"value": 37.1, "unit": "°C"}
